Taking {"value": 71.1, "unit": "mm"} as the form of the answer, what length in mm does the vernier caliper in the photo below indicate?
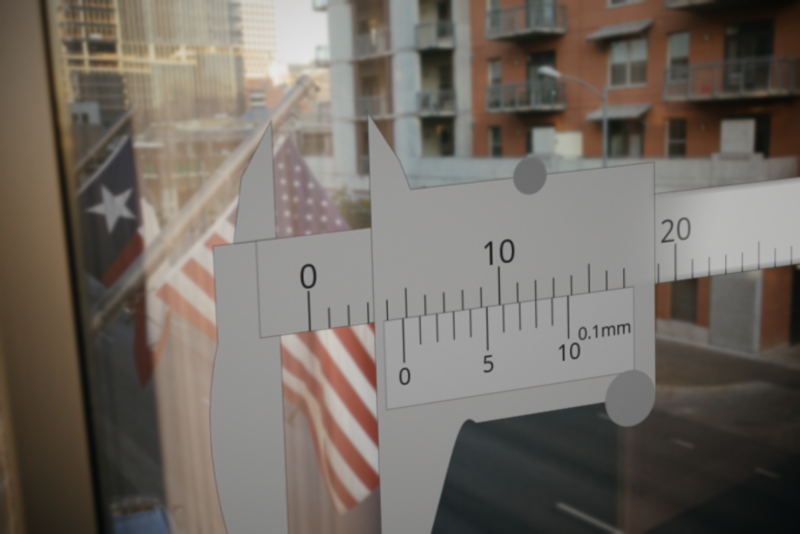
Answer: {"value": 4.8, "unit": "mm"}
